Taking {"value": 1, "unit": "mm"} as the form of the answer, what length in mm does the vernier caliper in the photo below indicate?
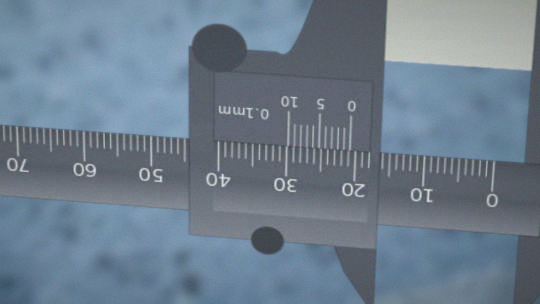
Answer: {"value": 20.8, "unit": "mm"}
